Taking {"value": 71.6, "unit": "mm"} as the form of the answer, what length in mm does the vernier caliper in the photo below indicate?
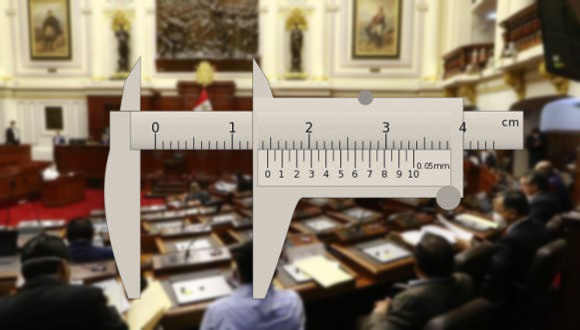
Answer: {"value": 14.6, "unit": "mm"}
